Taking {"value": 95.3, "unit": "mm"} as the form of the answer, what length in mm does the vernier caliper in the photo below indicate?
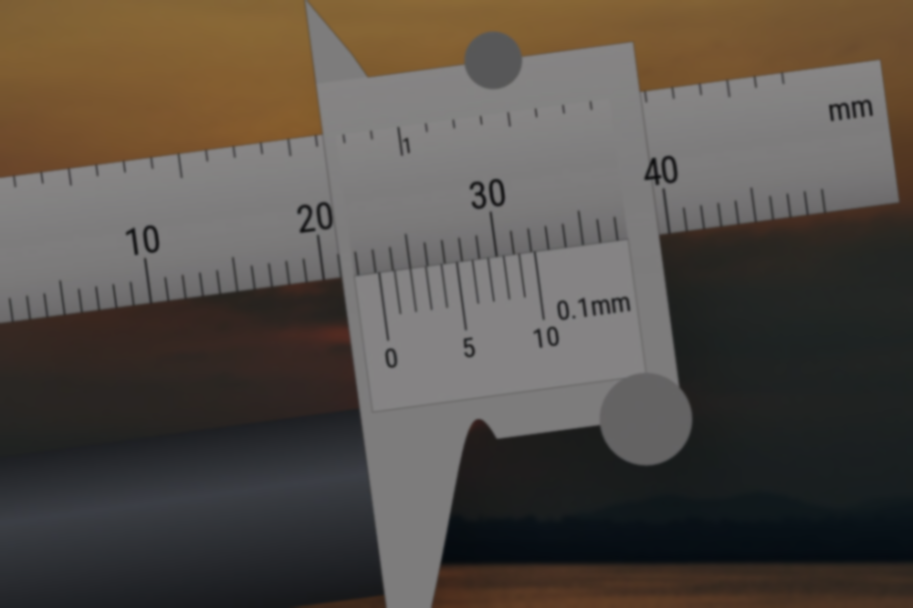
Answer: {"value": 23.2, "unit": "mm"}
